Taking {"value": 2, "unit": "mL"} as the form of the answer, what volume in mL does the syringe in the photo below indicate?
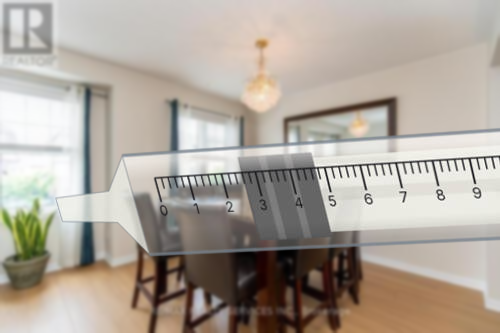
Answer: {"value": 2.6, "unit": "mL"}
